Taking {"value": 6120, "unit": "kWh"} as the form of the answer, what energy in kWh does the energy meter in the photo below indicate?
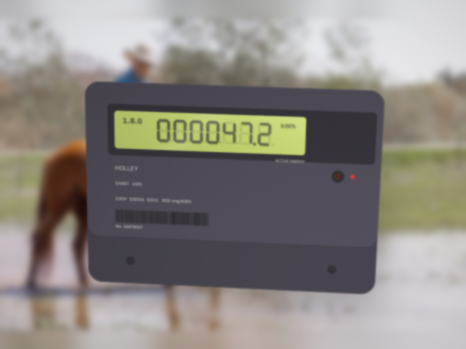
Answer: {"value": 47.2, "unit": "kWh"}
